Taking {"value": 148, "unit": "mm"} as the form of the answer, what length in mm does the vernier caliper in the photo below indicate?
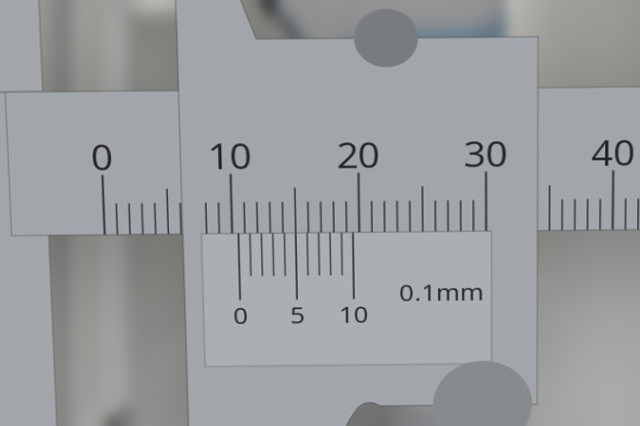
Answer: {"value": 10.5, "unit": "mm"}
